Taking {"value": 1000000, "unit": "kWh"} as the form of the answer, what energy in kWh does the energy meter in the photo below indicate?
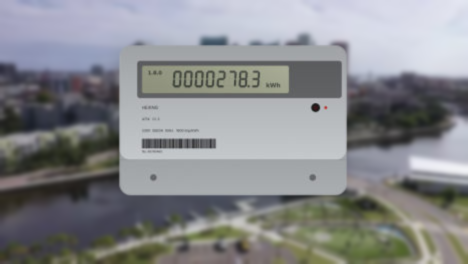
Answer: {"value": 278.3, "unit": "kWh"}
